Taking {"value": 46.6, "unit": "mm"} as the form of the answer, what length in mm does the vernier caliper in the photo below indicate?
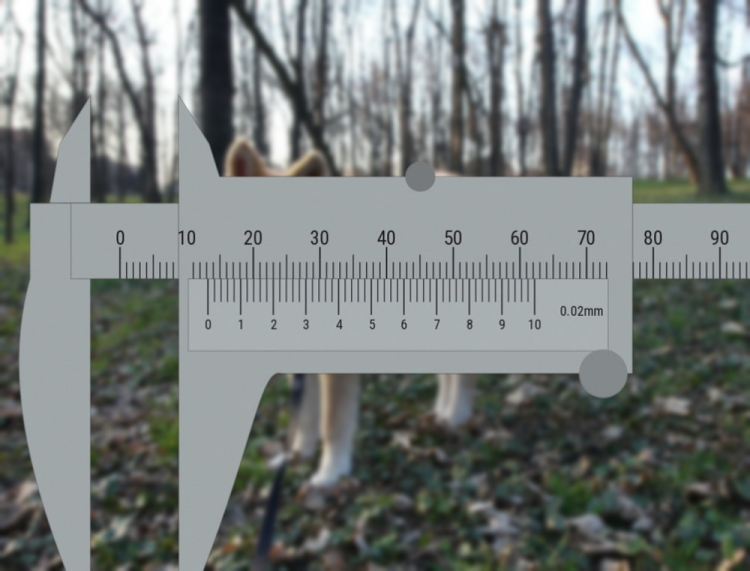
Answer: {"value": 13.2, "unit": "mm"}
